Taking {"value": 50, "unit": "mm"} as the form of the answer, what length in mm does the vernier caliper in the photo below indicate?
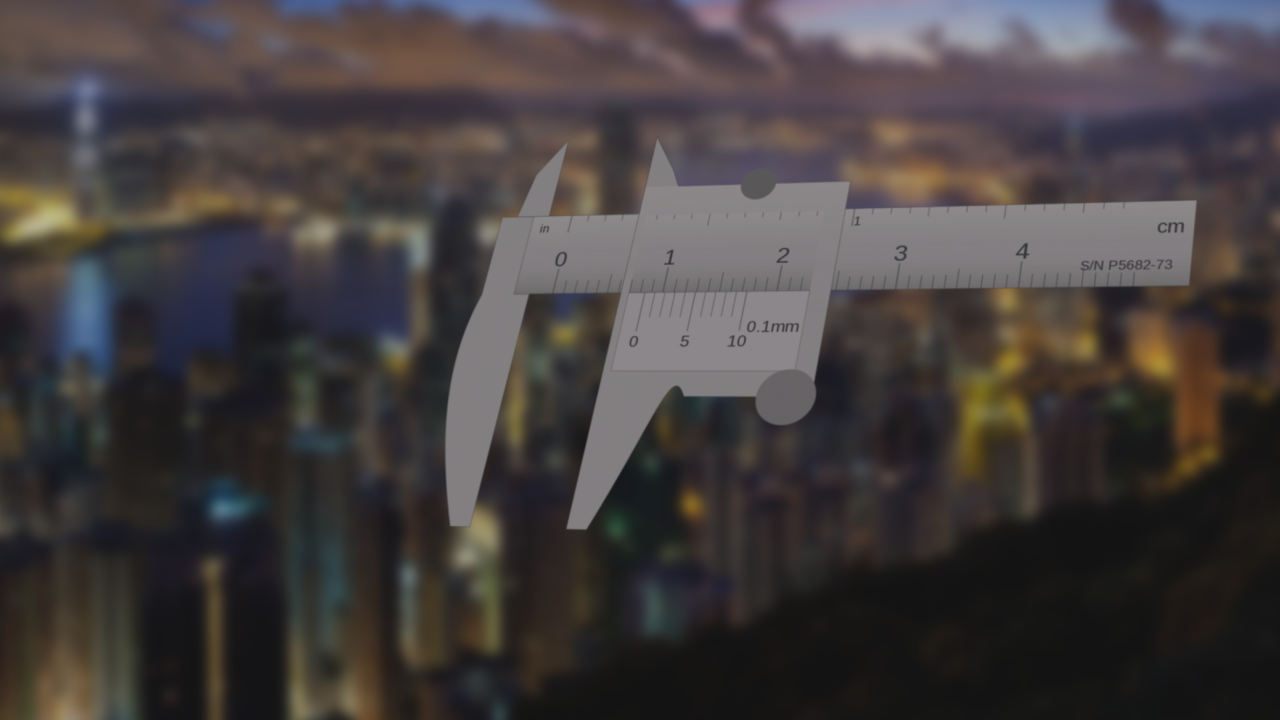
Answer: {"value": 8.4, "unit": "mm"}
